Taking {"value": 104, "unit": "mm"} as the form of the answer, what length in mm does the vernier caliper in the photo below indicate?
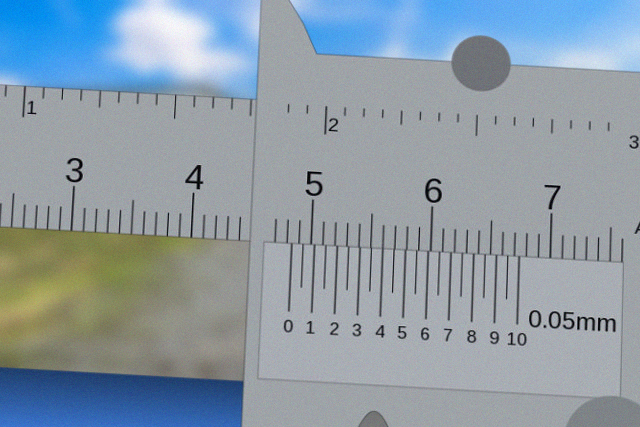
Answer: {"value": 48.4, "unit": "mm"}
